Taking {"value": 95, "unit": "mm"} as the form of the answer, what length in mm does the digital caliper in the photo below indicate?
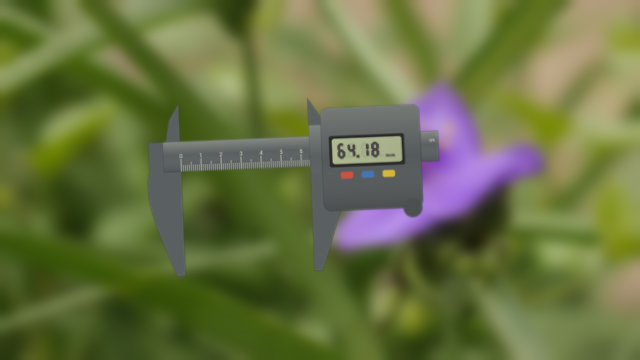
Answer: {"value": 64.18, "unit": "mm"}
